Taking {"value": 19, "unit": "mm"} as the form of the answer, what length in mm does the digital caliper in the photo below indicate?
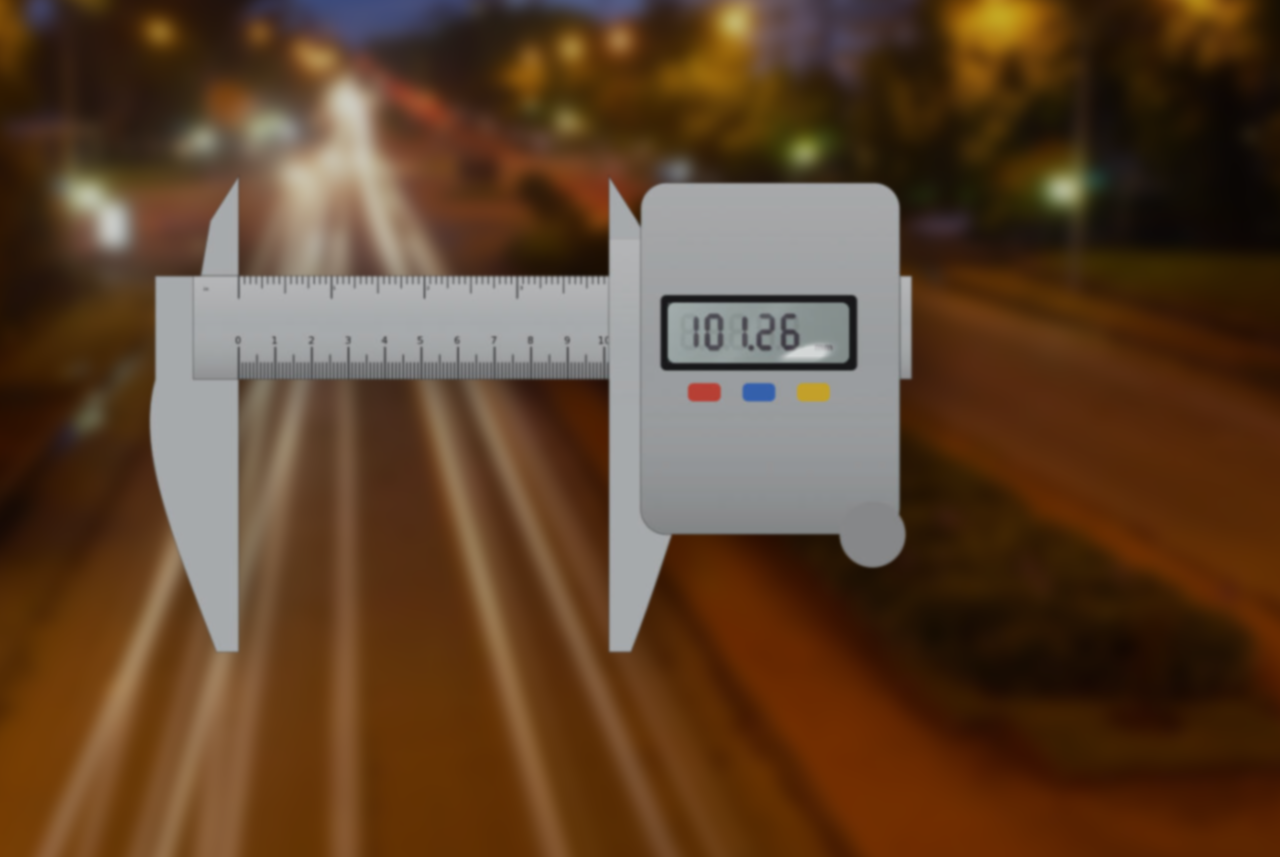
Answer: {"value": 101.26, "unit": "mm"}
